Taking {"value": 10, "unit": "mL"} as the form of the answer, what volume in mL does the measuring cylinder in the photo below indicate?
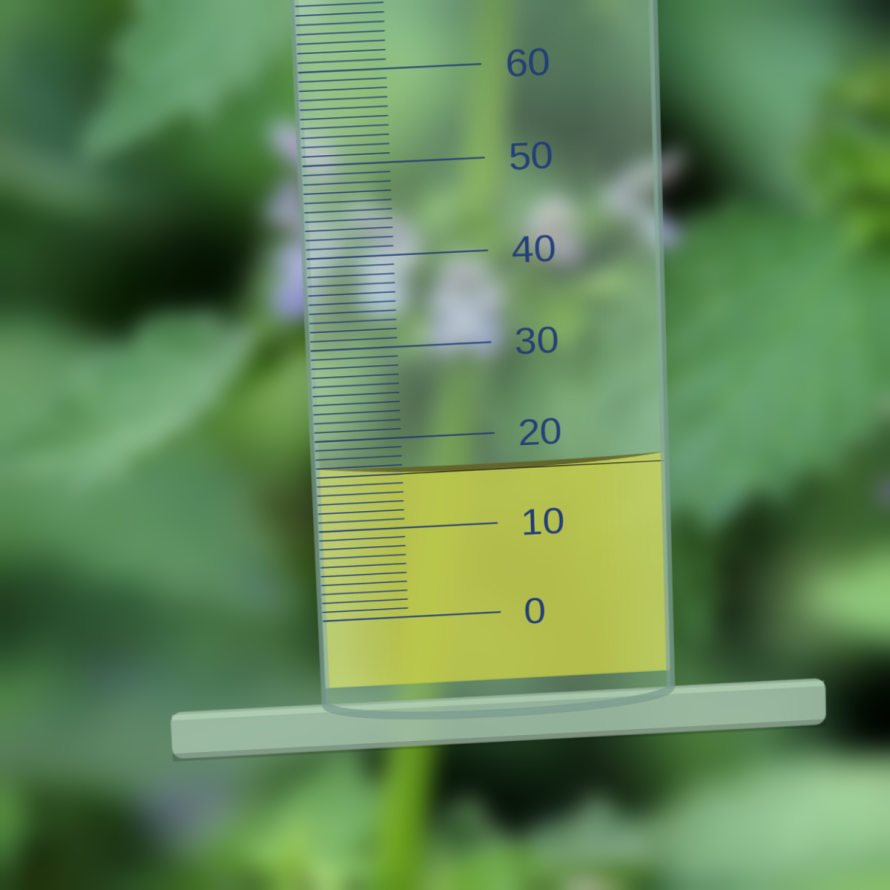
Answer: {"value": 16, "unit": "mL"}
